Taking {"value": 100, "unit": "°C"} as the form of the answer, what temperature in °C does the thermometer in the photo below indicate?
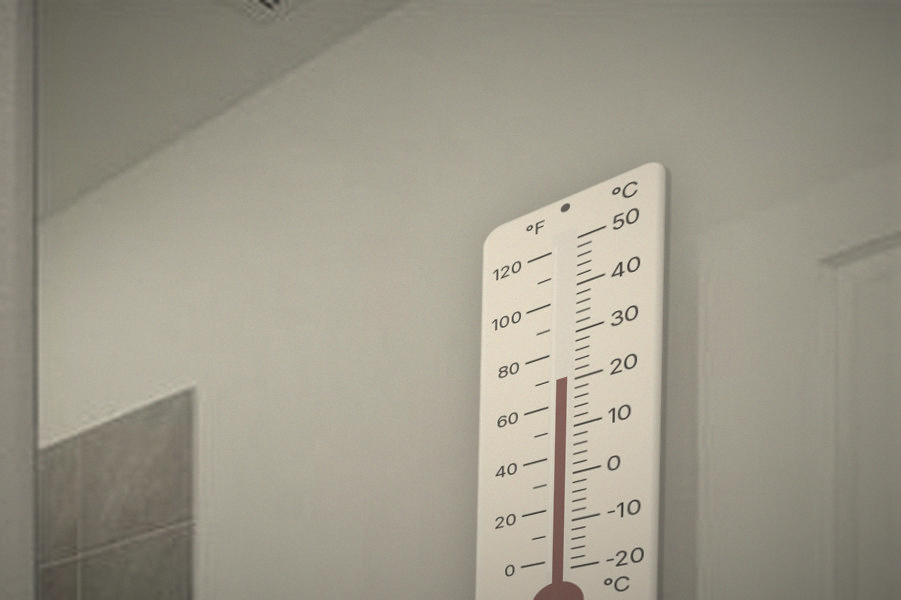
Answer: {"value": 21, "unit": "°C"}
